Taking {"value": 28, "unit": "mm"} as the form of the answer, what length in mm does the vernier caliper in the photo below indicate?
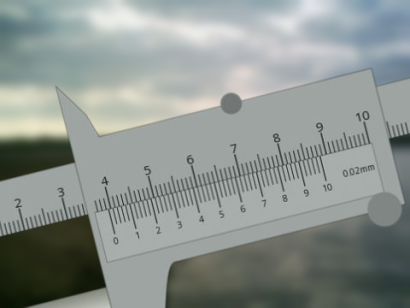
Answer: {"value": 39.5, "unit": "mm"}
